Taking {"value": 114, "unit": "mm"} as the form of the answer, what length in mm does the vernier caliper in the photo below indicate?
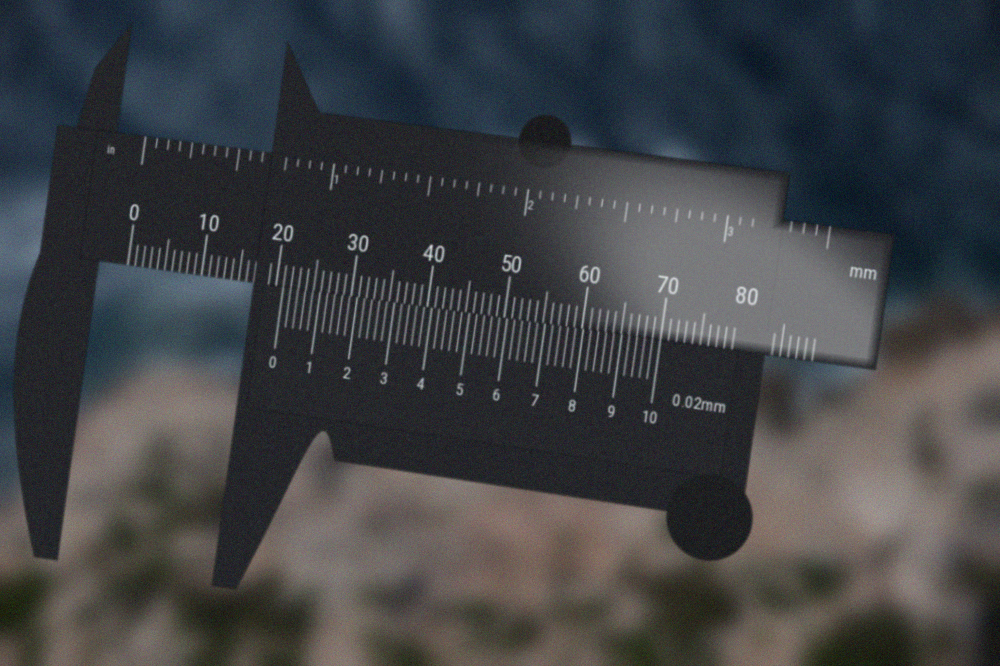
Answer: {"value": 21.0, "unit": "mm"}
